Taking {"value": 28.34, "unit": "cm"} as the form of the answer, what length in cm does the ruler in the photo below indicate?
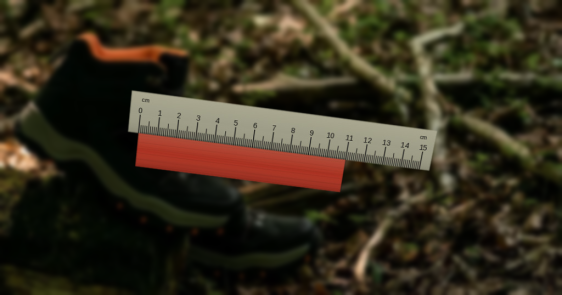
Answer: {"value": 11, "unit": "cm"}
